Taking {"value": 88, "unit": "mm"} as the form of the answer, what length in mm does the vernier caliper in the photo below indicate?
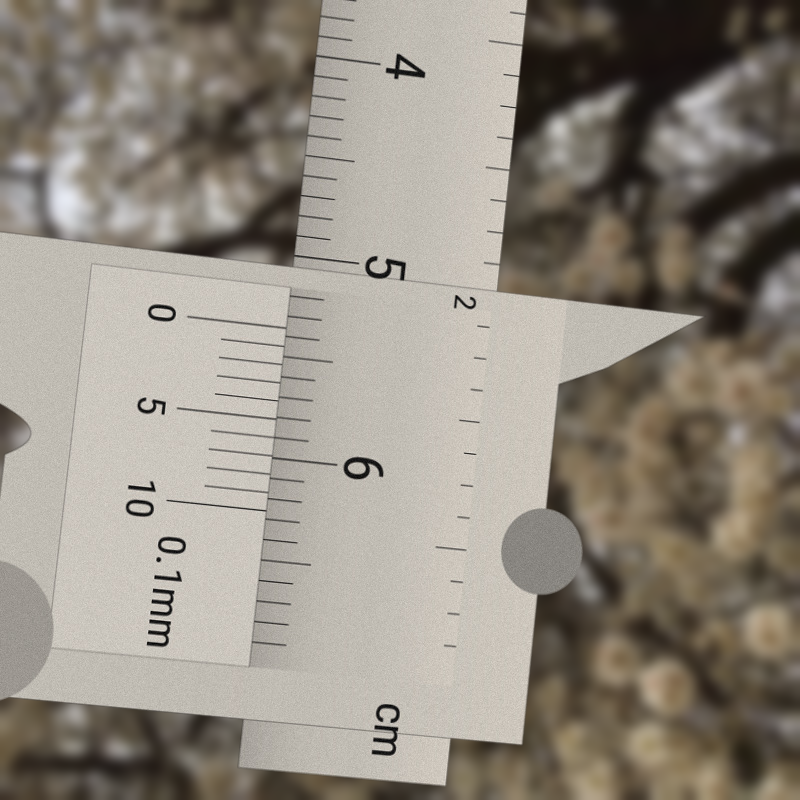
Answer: {"value": 53.6, "unit": "mm"}
